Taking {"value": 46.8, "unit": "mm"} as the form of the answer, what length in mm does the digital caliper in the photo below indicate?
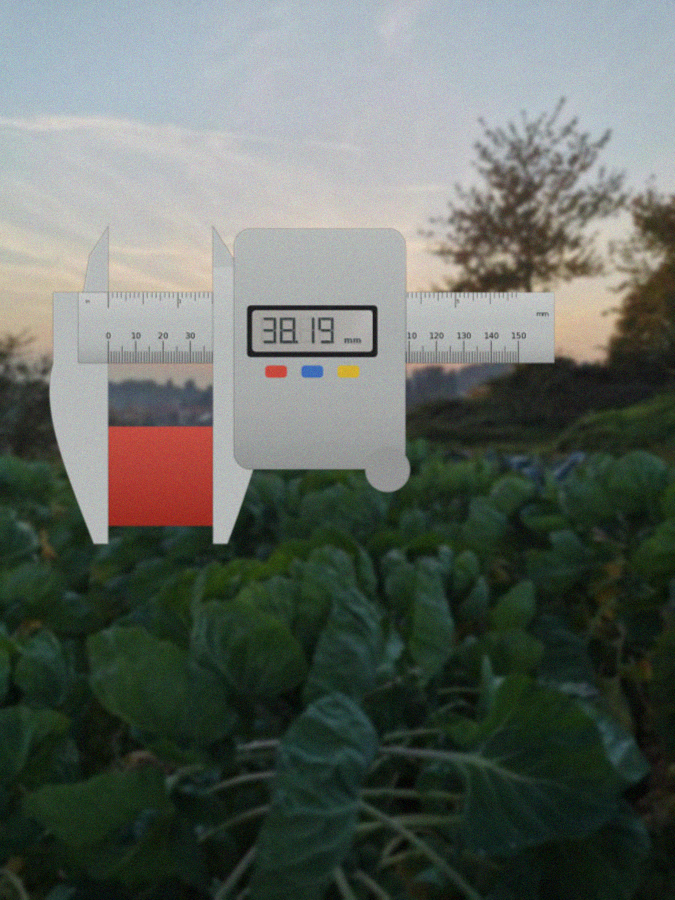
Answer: {"value": 38.19, "unit": "mm"}
